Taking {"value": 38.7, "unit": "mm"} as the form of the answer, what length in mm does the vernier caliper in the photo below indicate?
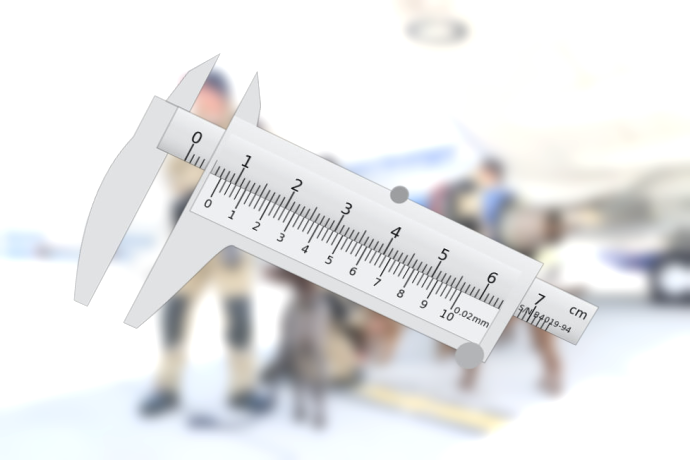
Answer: {"value": 7.2, "unit": "mm"}
